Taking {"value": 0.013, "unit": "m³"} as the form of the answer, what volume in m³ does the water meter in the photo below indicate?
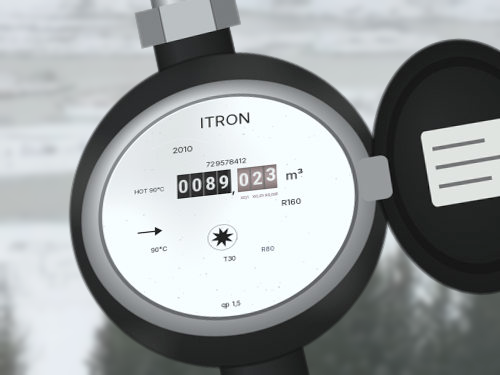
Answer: {"value": 89.023, "unit": "m³"}
